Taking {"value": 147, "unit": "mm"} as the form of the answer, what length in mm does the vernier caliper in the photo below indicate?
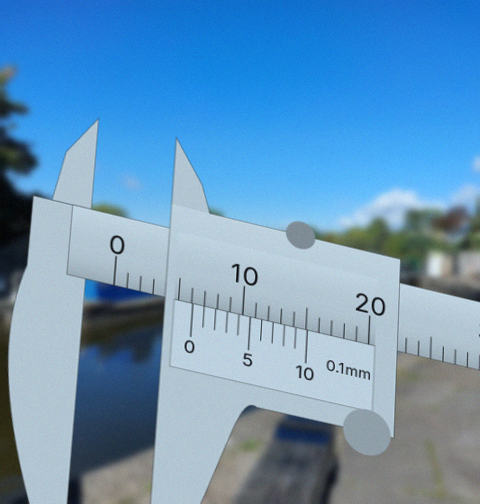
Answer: {"value": 6.1, "unit": "mm"}
